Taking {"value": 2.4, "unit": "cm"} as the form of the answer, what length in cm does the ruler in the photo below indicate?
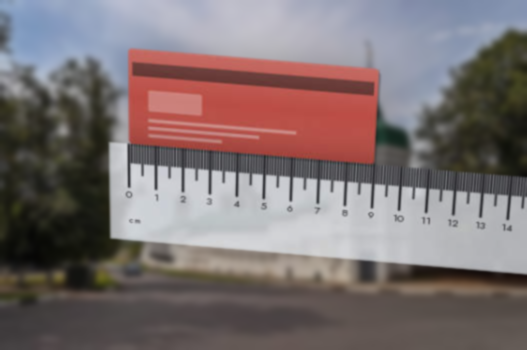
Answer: {"value": 9, "unit": "cm"}
